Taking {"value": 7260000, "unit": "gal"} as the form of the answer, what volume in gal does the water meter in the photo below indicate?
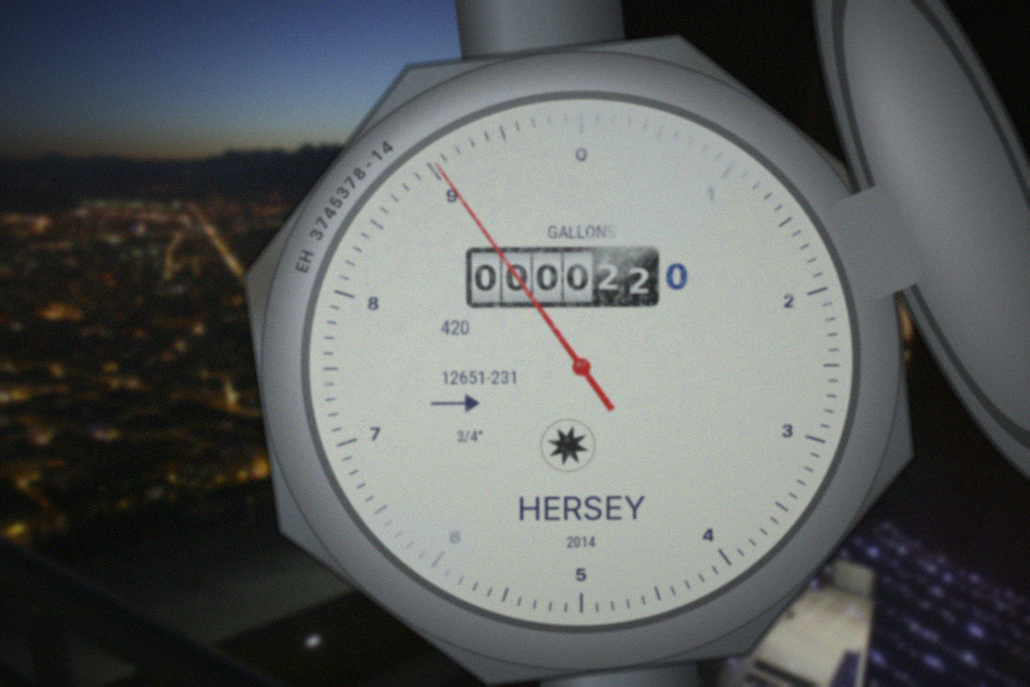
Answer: {"value": 219.0, "unit": "gal"}
